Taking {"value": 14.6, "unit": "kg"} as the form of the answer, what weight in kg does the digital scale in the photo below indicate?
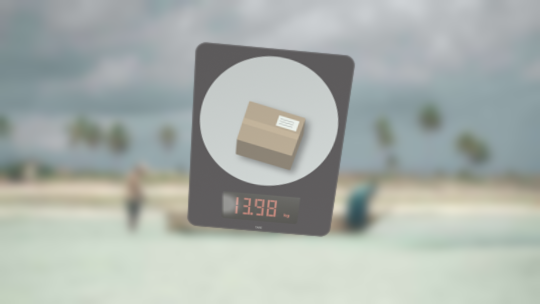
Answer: {"value": 13.98, "unit": "kg"}
